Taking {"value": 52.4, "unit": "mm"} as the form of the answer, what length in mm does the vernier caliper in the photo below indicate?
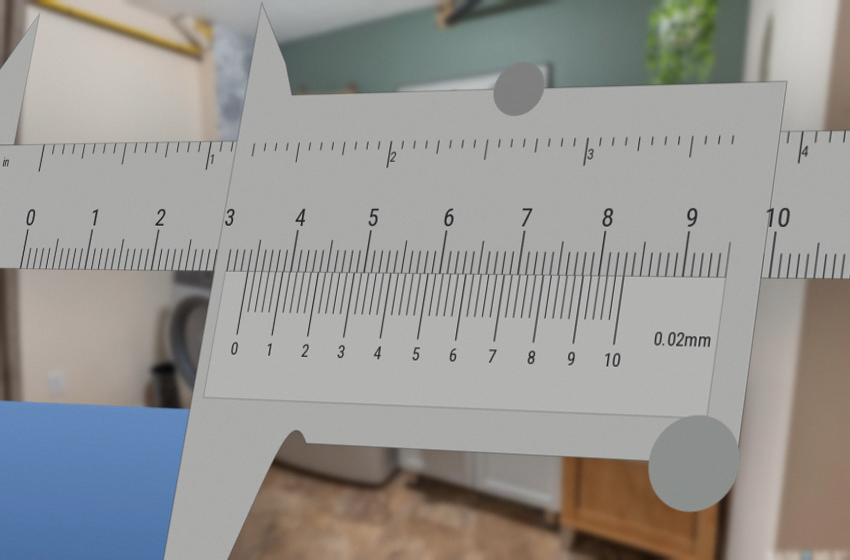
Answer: {"value": 34.0, "unit": "mm"}
